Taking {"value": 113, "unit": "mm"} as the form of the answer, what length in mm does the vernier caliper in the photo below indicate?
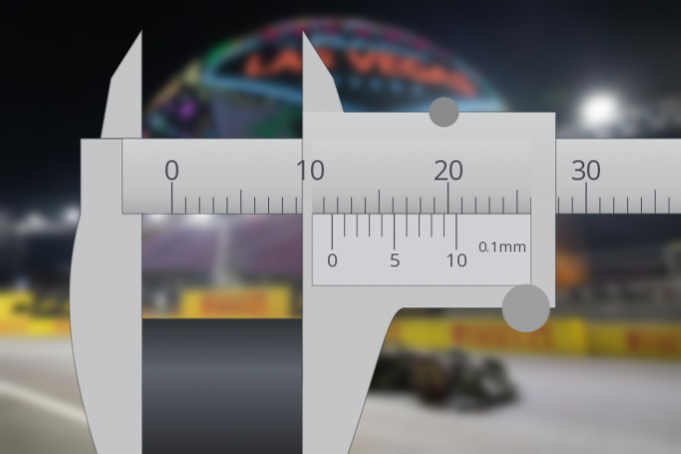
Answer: {"value": 11.6, "unit": "mm"}
